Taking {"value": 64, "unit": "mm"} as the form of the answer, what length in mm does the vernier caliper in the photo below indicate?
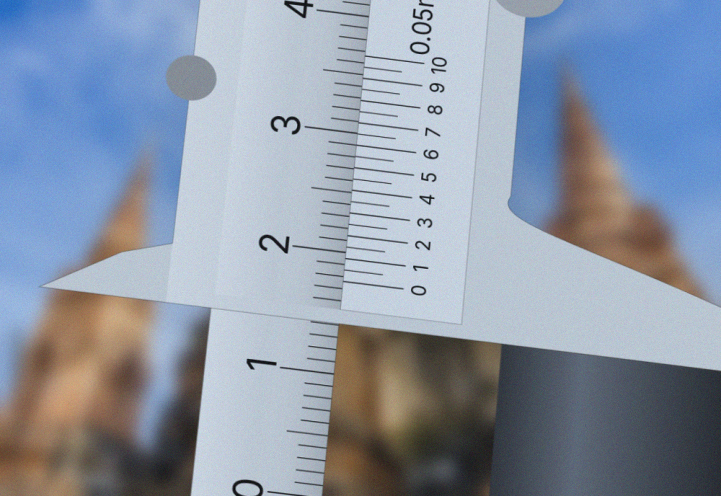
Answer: {"value": 17.6, "unit": "mm"}
